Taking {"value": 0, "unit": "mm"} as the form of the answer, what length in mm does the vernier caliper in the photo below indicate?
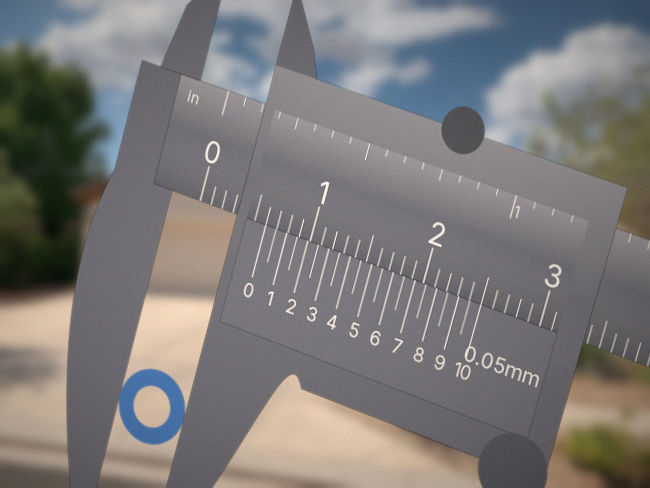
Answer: {"value": 6.0, "unit": "mm"}
